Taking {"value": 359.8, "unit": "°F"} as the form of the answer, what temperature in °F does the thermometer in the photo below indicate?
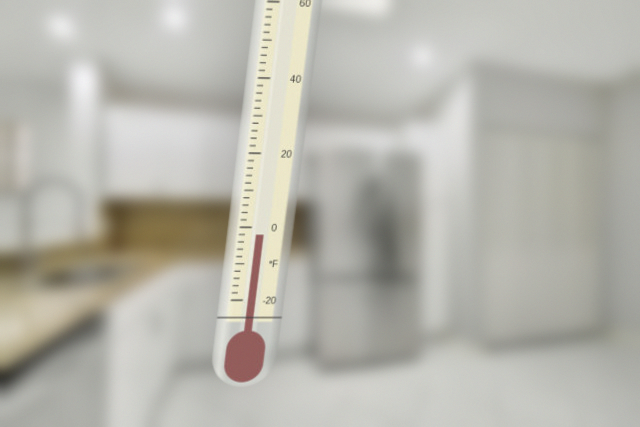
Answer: {"value": -2, "unit": "°F"}
